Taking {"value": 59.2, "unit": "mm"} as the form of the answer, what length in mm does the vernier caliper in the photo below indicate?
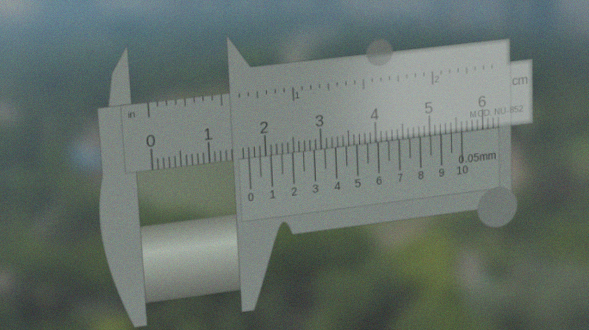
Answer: {"value": 17.0, "unit": "mm"}
